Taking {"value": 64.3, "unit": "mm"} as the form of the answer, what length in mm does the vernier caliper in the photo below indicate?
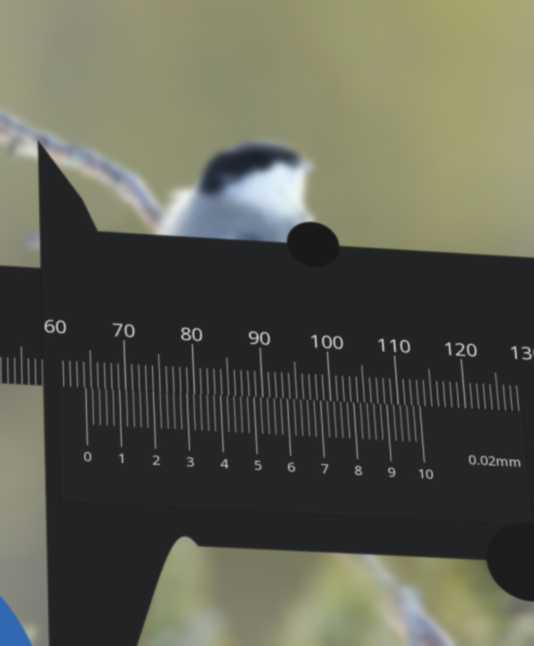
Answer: {"value": 64.2, "unit": "mm"}
